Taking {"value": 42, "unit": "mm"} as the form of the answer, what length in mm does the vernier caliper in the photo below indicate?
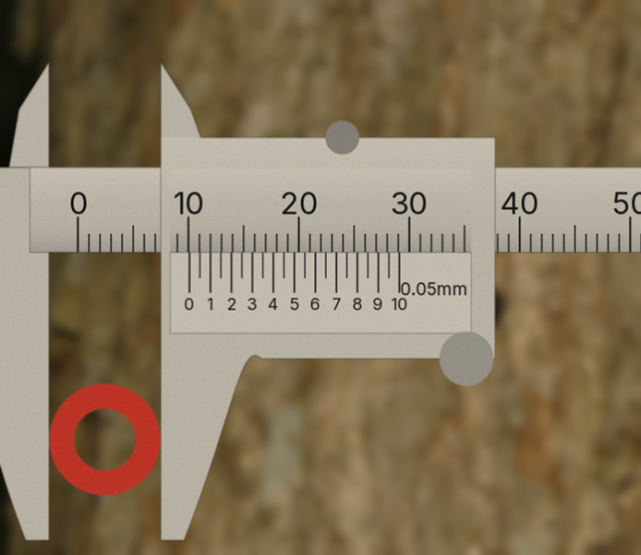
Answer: {"value": 10.1, "unit": "mm"}
